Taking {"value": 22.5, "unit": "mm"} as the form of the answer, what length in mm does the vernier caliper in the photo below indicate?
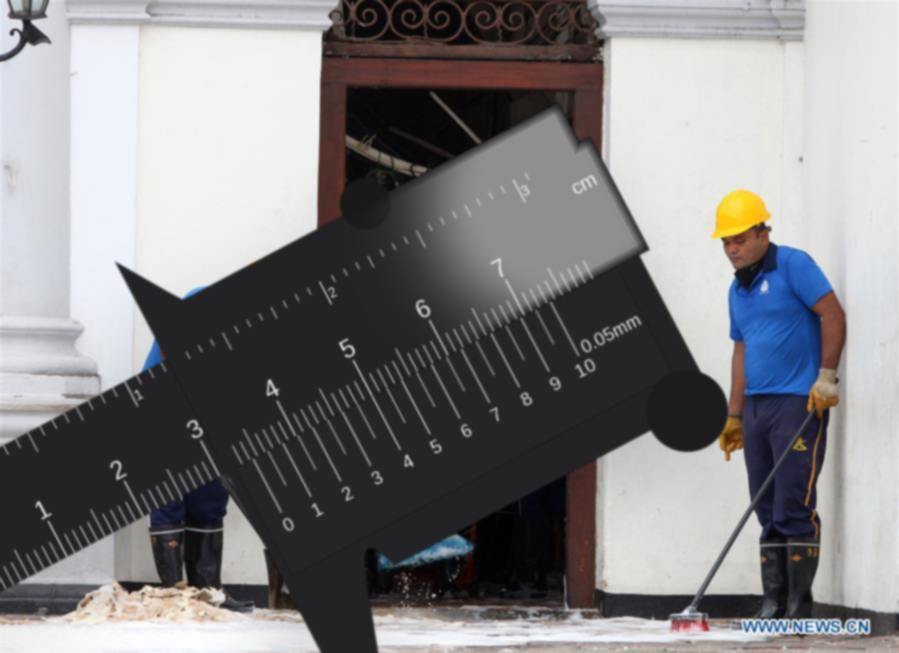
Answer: {"value": 34.4, "unit": "mm"}
